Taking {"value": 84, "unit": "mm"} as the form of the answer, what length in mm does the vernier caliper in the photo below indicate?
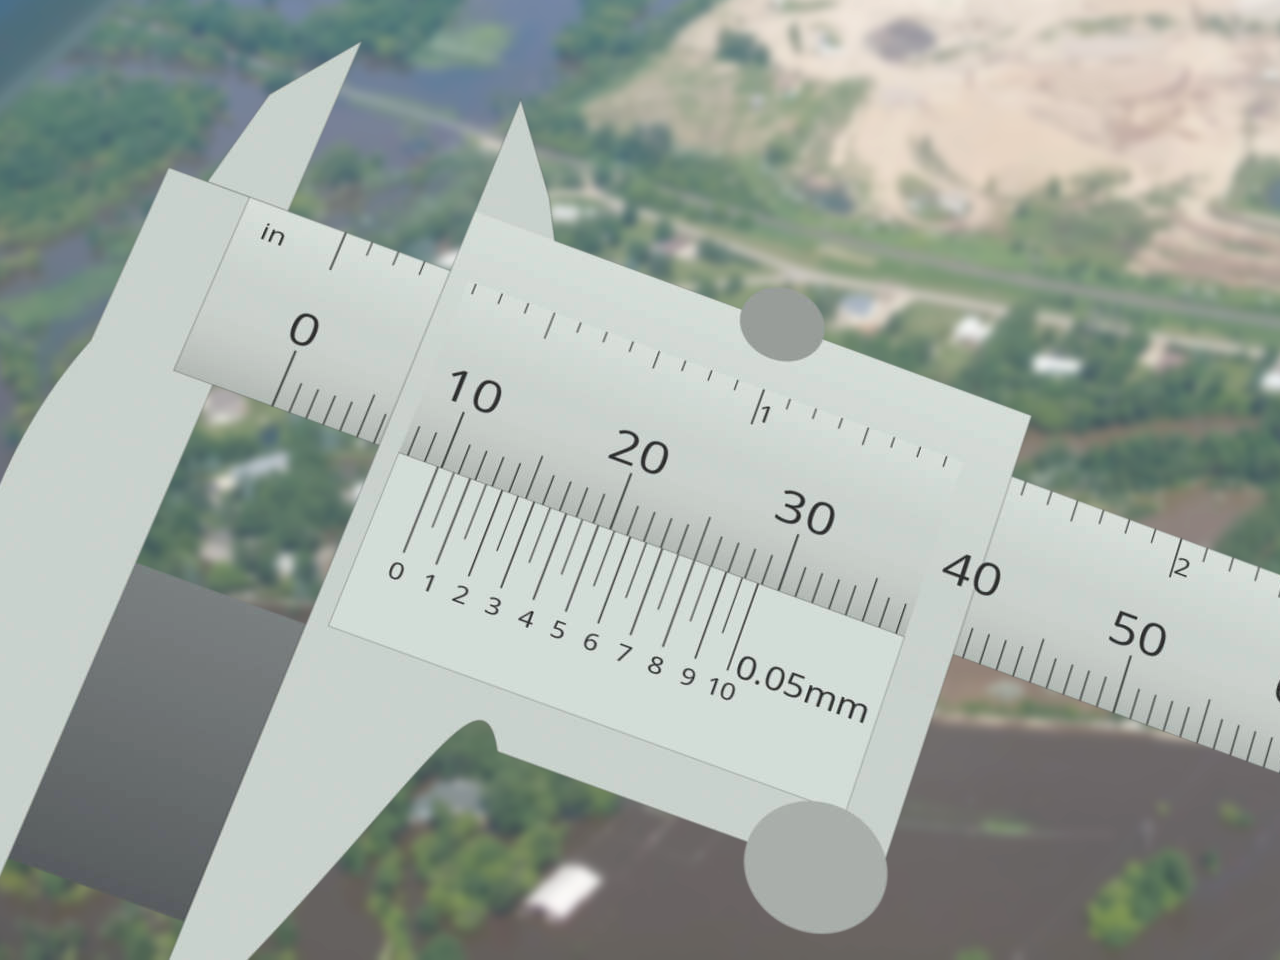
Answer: {"value": 9.8, "unit": "mm"}
